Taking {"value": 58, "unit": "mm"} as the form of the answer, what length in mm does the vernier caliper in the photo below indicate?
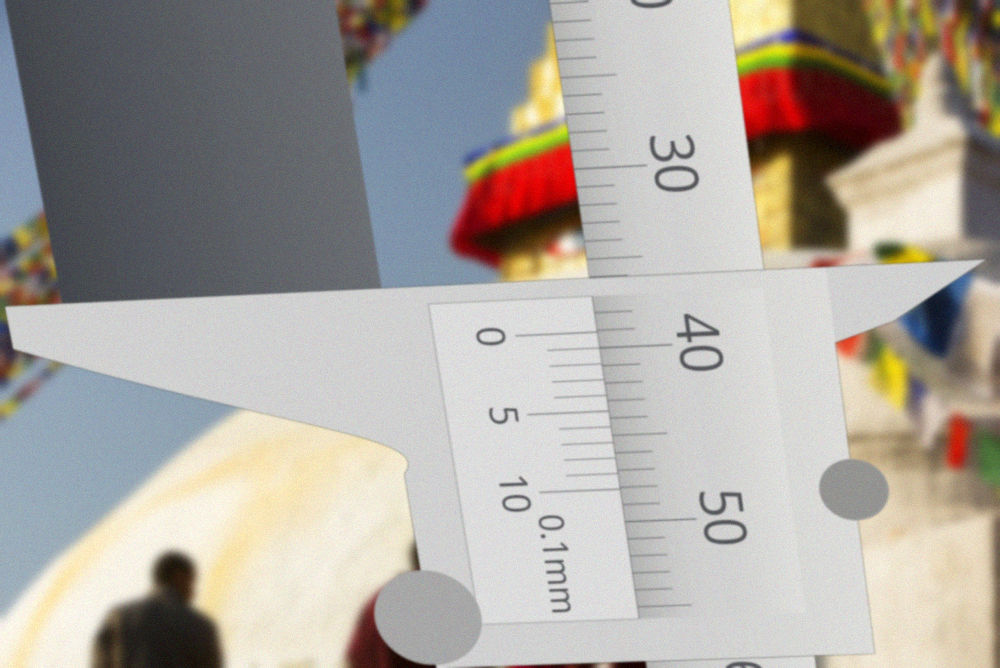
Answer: {"value": 39.1, "unit": "mm"}
